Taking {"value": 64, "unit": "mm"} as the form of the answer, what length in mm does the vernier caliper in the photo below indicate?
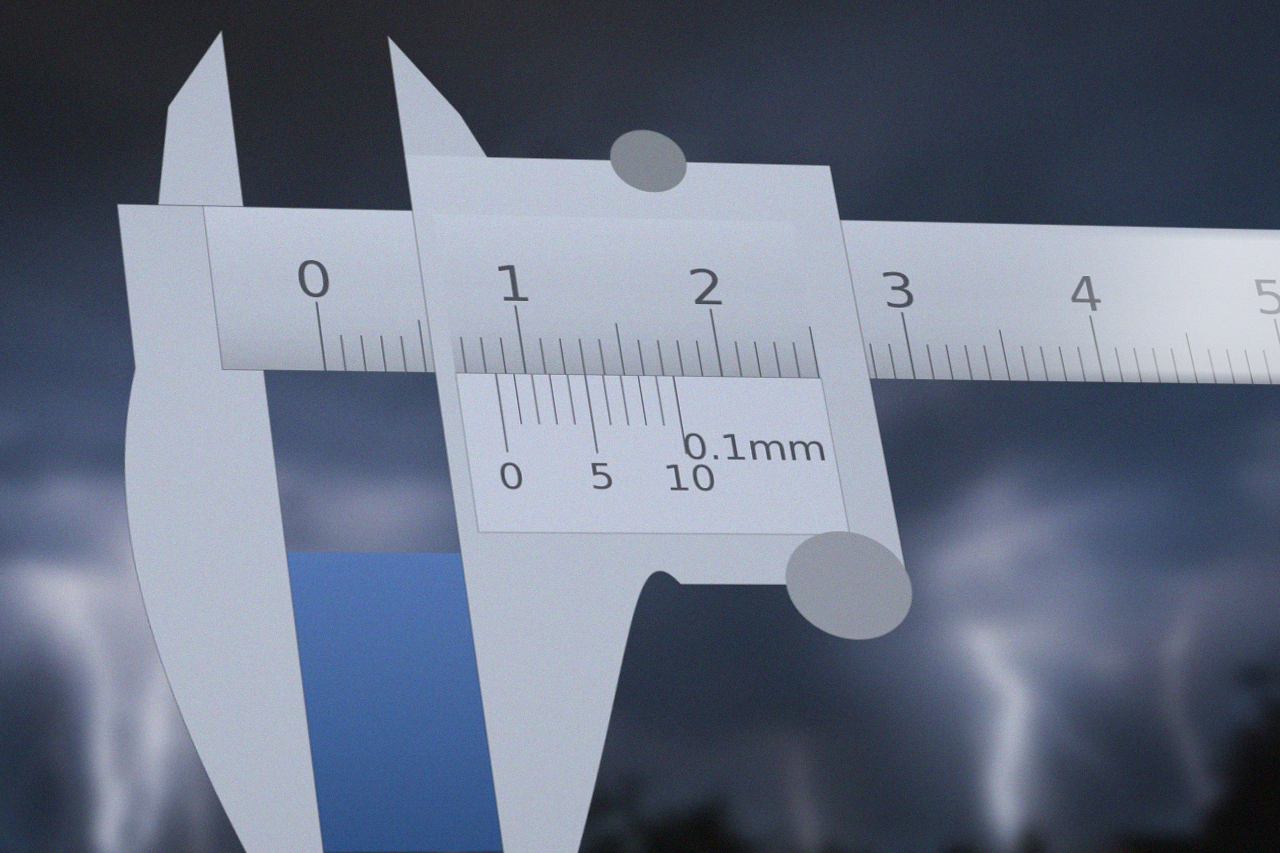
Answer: {"value": 8.5, "unit": "mm"}
